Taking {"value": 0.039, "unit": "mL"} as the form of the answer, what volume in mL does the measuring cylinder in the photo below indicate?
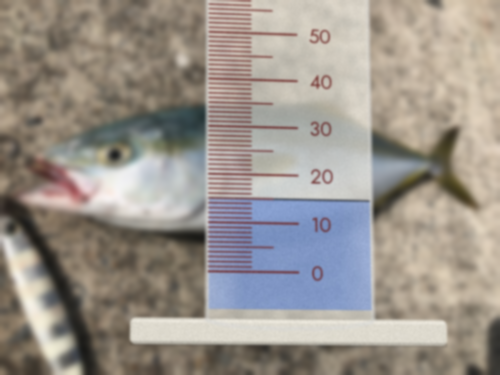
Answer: {"value": 15, "unit": "mL"}
